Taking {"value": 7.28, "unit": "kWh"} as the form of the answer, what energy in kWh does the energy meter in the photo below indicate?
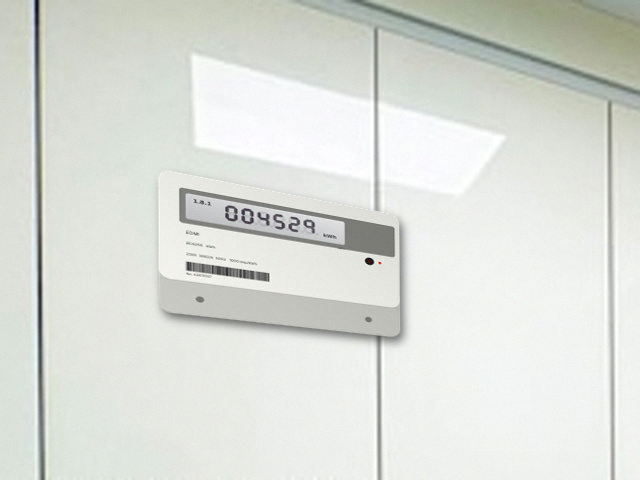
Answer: {"value": 4529, "unit": "kWh"}
